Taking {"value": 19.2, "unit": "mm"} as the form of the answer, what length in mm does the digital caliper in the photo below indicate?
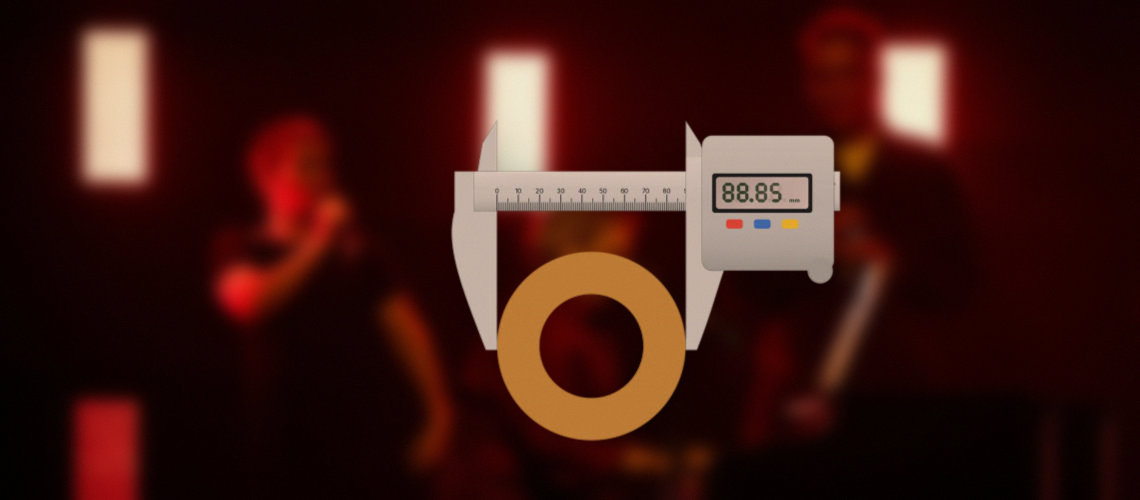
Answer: {"value": 88.85, "unit": "mm"}
